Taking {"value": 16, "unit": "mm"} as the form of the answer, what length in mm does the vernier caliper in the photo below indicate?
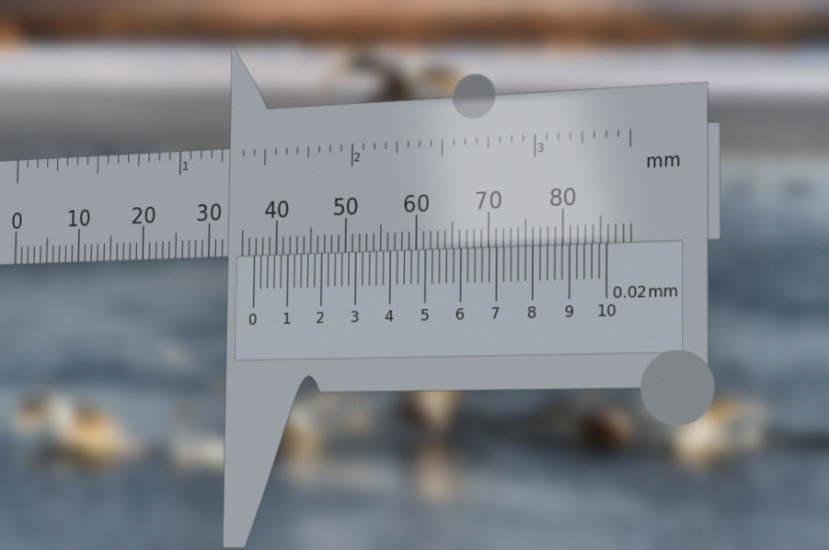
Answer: {"value": 36.8, "unit": "mm"}
